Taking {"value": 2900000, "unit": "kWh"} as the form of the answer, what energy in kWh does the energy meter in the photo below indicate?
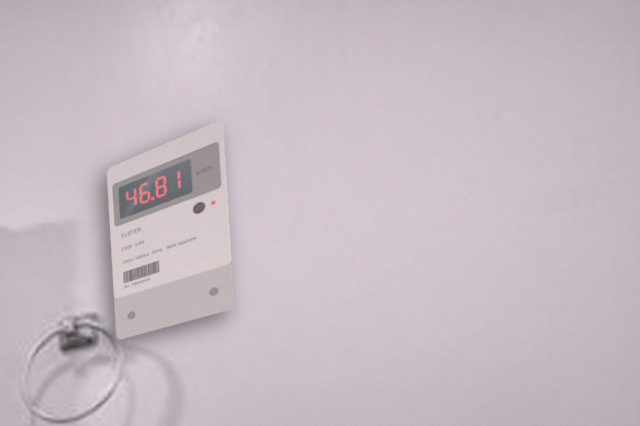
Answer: {"value": 46.81, "unit": "kWh"}
